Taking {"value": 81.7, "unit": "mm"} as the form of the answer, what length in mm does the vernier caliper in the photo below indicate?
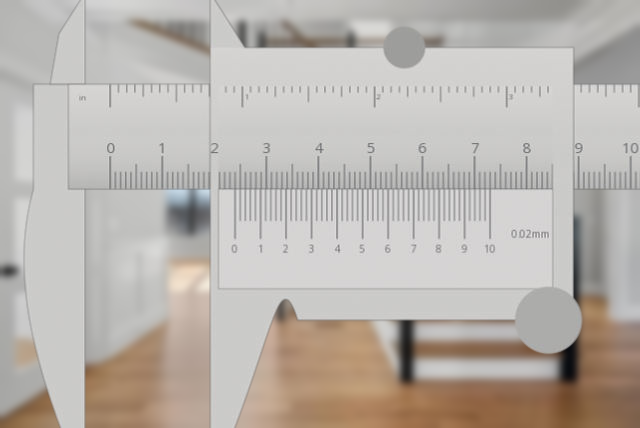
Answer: {"value": 24.0, "unit": "mm"}
